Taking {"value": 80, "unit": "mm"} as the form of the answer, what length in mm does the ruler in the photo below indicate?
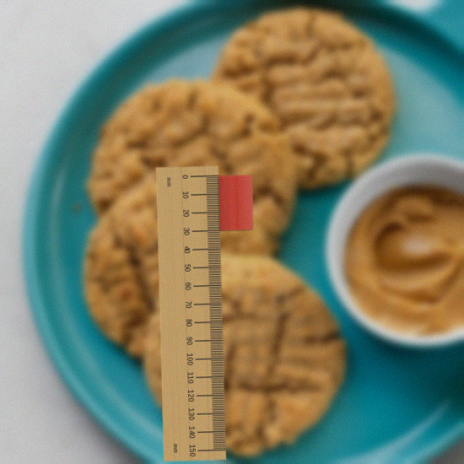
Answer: {"value": 30, "unit": "mm"}
